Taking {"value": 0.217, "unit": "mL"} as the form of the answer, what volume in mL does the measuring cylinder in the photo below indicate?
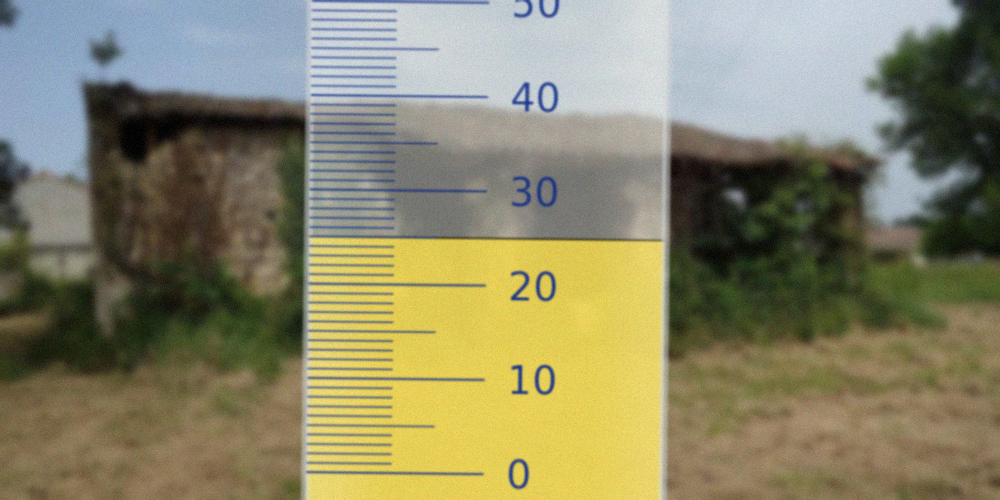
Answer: {"value": 25, "unit": "mL"}
